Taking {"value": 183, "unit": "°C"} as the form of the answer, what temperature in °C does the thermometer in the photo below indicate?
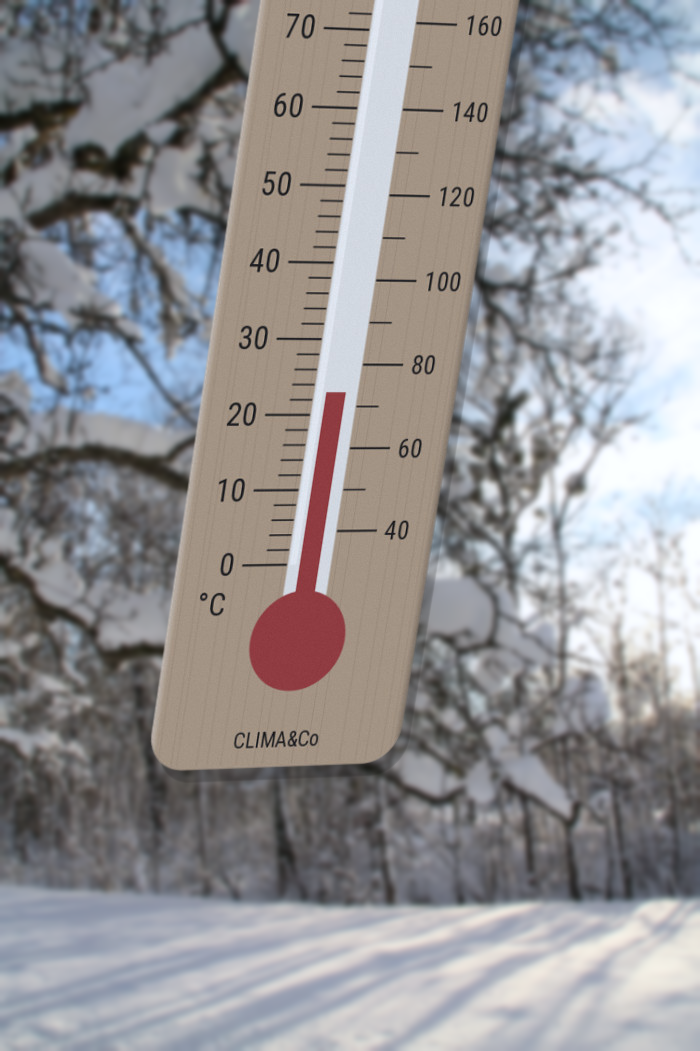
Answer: {"value": 23, "unit": "°C"}
